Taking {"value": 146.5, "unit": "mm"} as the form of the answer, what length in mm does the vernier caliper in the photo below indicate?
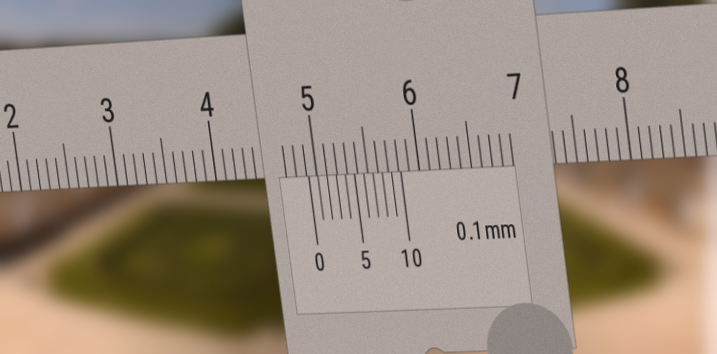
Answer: {"value": 49.2, "unit": "mm"}
